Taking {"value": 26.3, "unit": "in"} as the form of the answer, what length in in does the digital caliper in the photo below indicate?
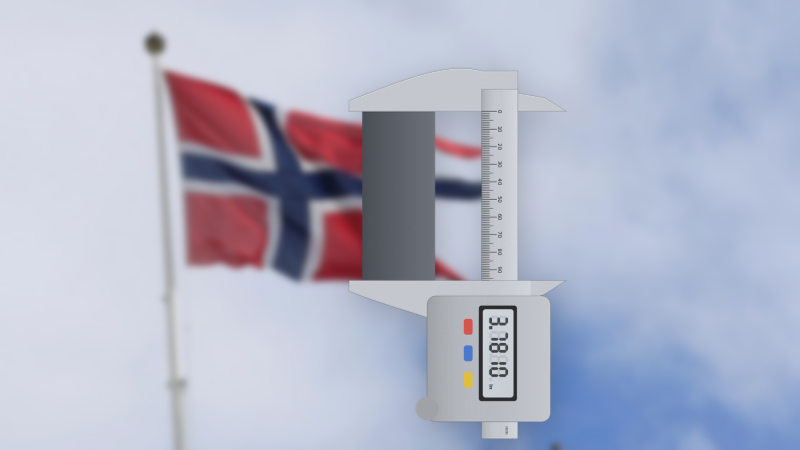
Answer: {"value": 3.7810, "unit": "in"}
